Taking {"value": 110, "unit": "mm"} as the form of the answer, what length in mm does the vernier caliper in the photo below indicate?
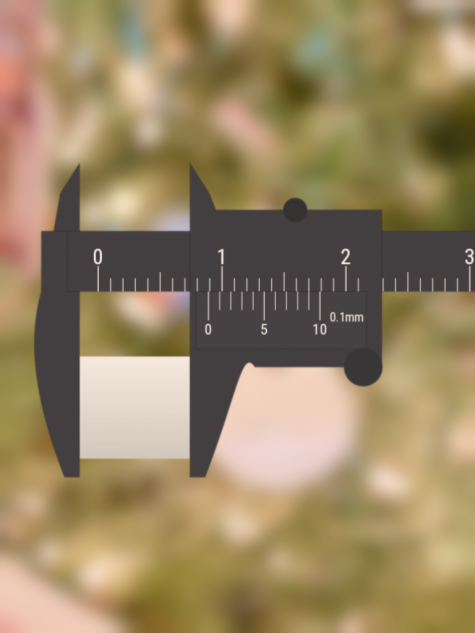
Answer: {"value": 8.9, "unit": "mm"}
